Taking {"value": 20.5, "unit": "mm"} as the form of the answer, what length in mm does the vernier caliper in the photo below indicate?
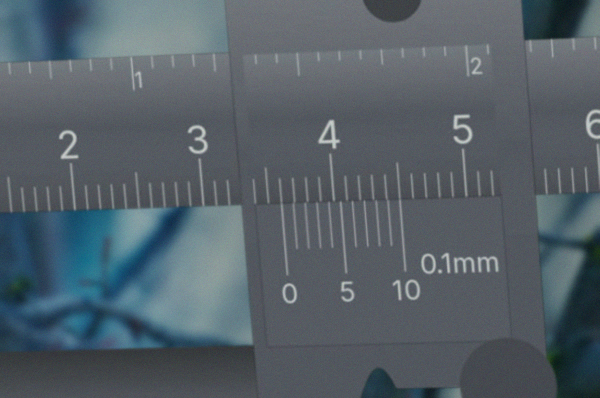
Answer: {"value": 36.0, "unit": "mm"}
